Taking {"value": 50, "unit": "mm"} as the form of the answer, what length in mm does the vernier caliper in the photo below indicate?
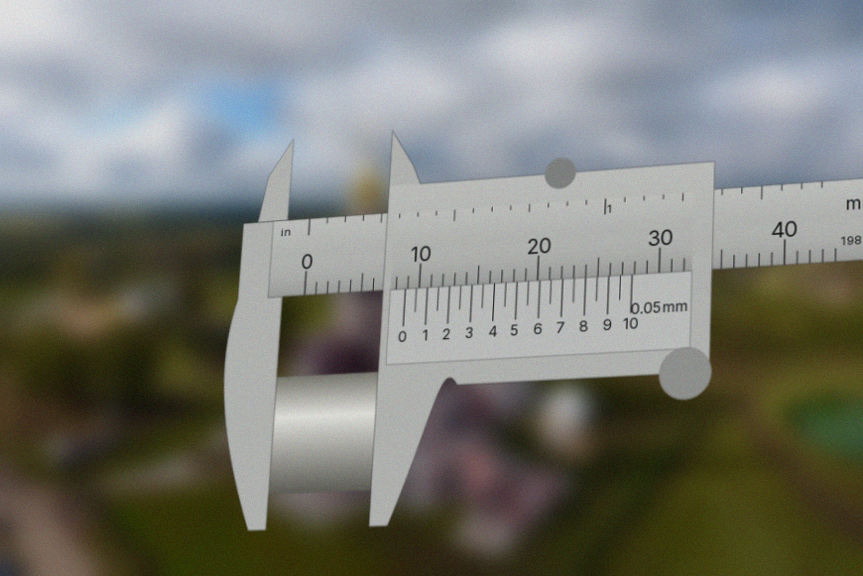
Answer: {"value": 8.8, "unit": "mm"}
